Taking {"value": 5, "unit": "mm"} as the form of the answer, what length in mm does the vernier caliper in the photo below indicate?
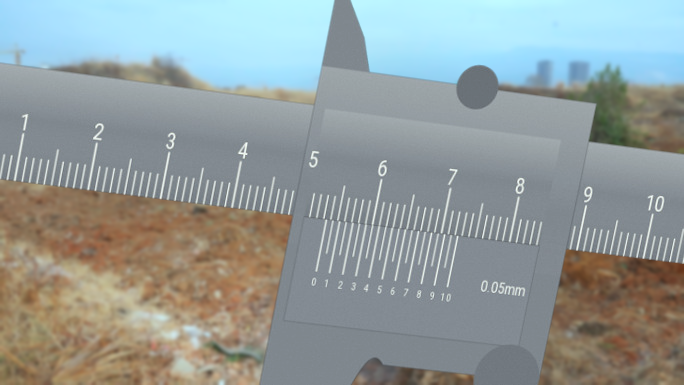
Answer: {"value": 53.4, "unit": "mm"}
